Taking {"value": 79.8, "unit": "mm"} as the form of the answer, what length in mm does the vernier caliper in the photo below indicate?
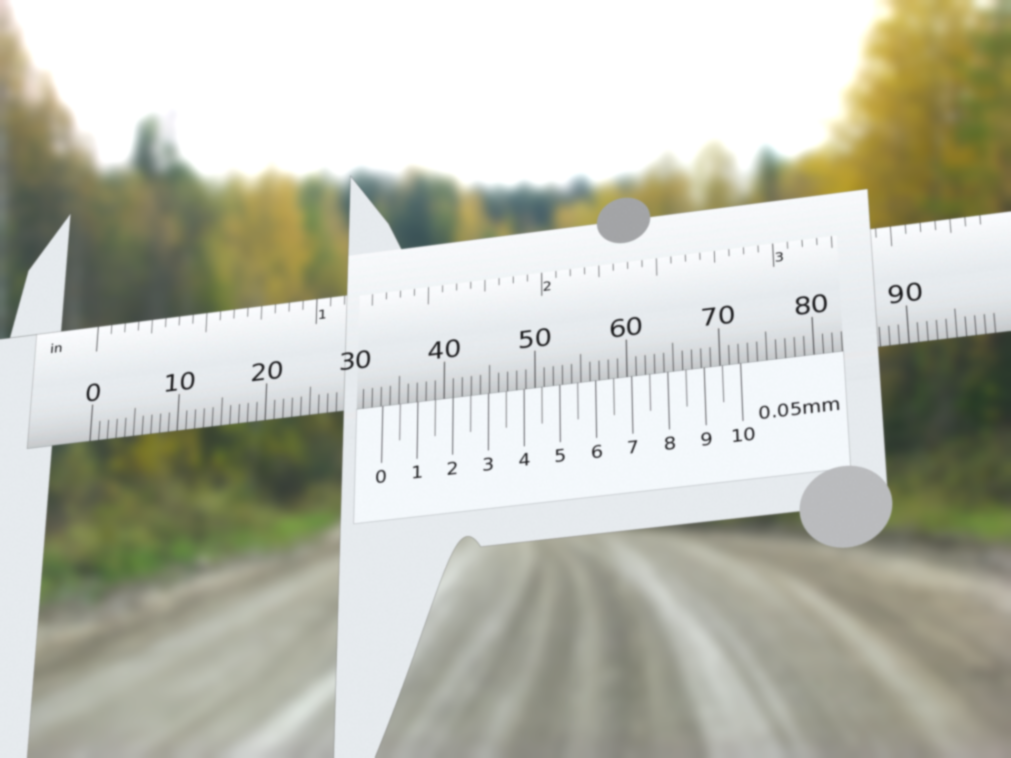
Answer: {"value": 33.2, "unit": "mm"}
